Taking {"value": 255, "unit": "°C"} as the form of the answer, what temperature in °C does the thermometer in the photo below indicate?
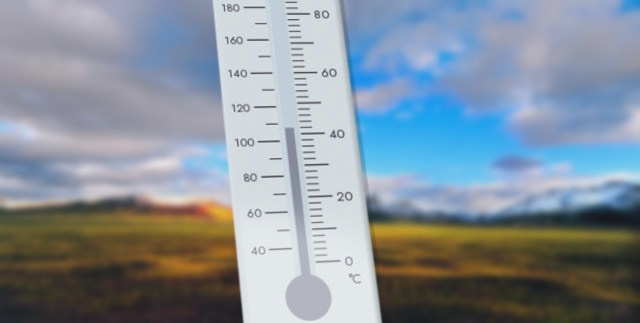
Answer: {"value": 42, "unit": "°C"}
